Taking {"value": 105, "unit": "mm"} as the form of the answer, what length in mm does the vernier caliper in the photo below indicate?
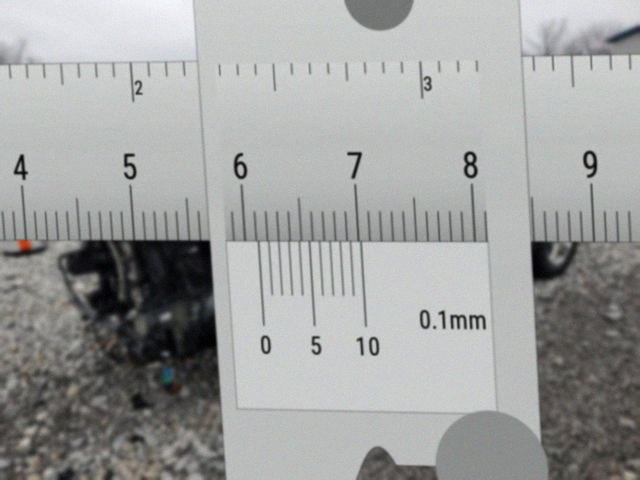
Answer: {"value": 61.2, "unit": "mm"}
